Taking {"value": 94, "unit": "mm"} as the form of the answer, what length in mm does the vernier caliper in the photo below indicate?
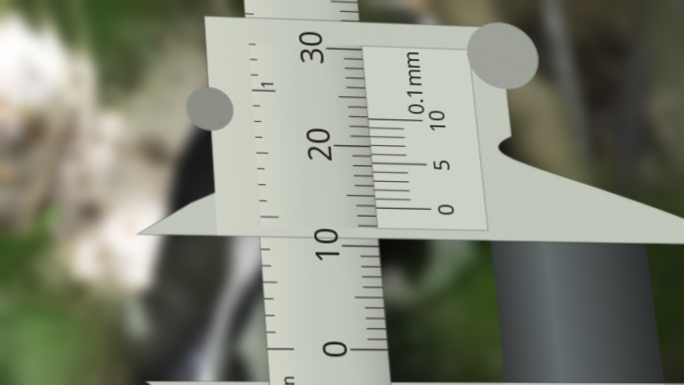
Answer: {"value": 13.8, "unit": "mm"}
